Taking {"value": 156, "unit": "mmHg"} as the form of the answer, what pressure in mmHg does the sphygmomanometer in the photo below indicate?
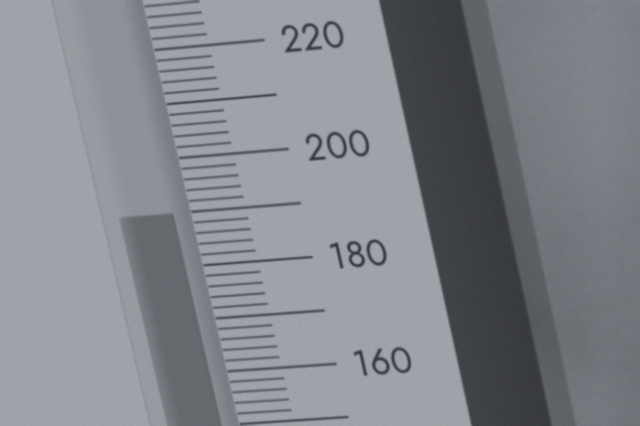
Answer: {"value": 190, "unit": "mmHg"}
